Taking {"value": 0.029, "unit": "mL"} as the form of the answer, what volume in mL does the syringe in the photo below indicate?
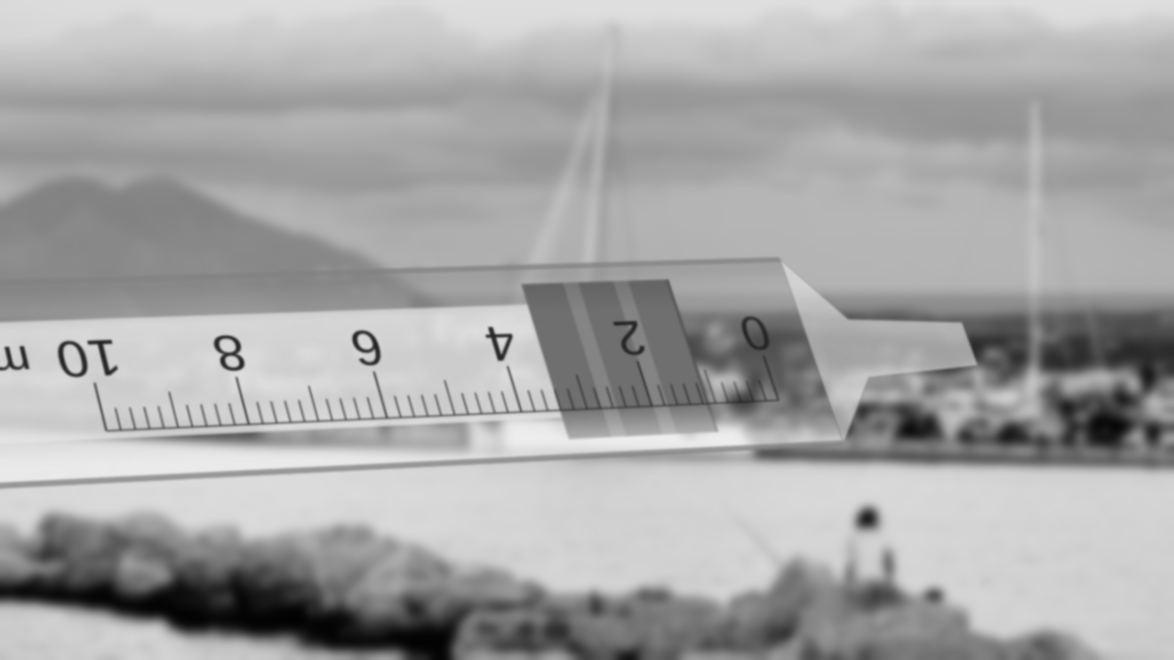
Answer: {"value": 1.1, "unit": "mL"}
